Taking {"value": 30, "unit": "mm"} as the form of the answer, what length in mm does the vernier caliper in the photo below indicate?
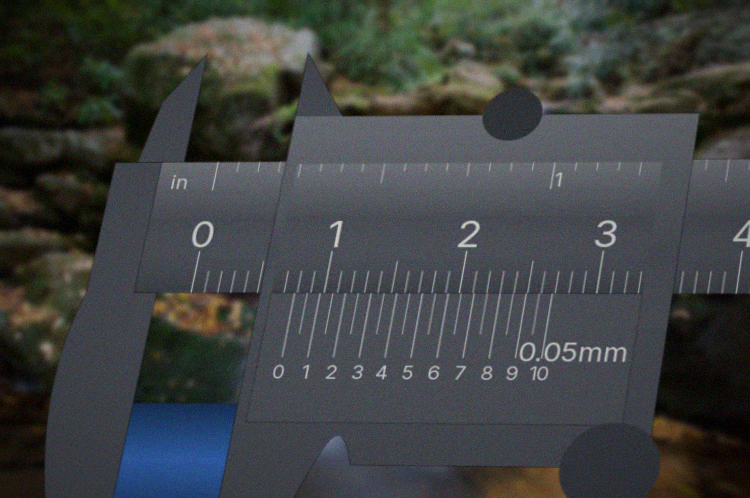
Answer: {"value": 7.8, "unit": "mm"}
